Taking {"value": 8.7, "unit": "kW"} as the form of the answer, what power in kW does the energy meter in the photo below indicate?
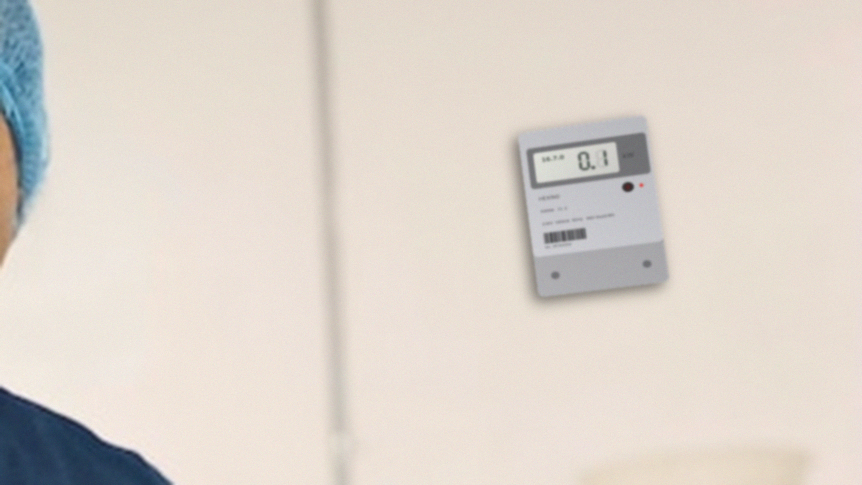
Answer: {"value": 0.1, "unit": "kW"}
